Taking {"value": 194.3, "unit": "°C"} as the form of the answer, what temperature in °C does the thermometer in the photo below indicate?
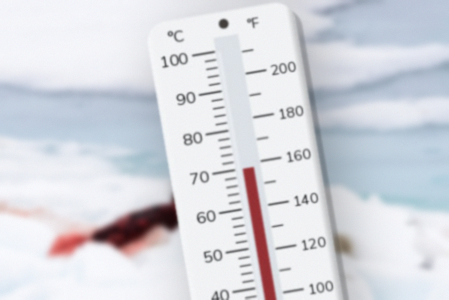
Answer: {"value": 70, "unit": "°C"}
